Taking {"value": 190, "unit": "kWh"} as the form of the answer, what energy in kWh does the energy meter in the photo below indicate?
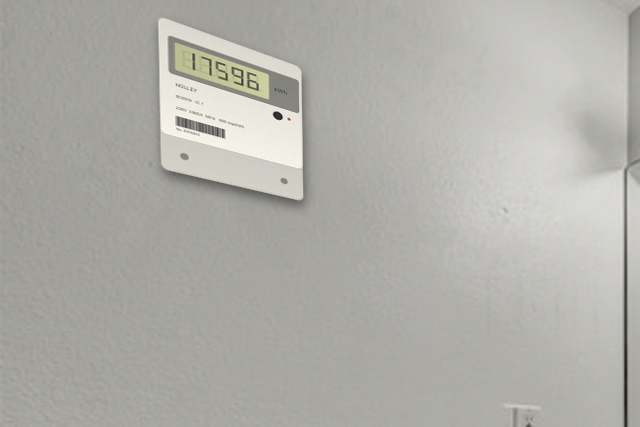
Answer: {"value": 17596, "unit": "kWh"}
